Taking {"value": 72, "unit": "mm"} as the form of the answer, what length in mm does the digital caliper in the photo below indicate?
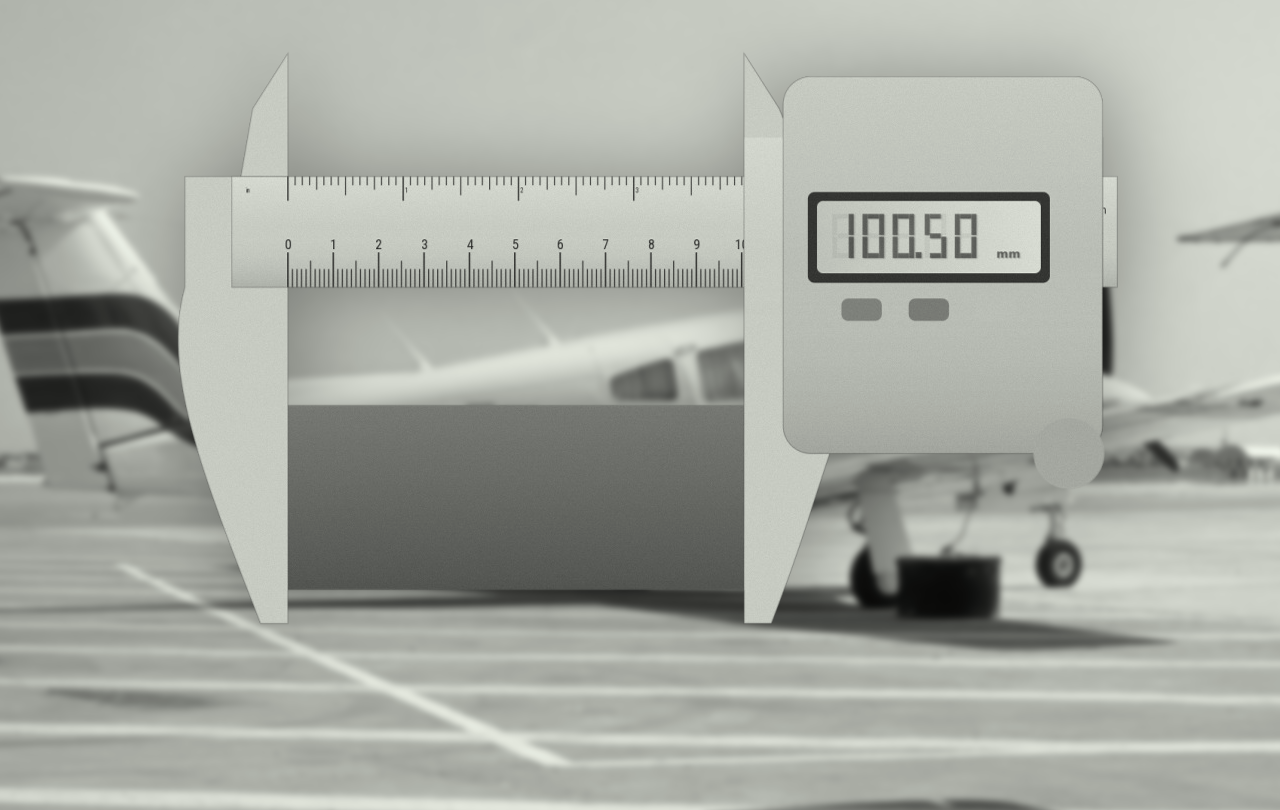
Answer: {"value": 100.50, "unit": "mm"}
